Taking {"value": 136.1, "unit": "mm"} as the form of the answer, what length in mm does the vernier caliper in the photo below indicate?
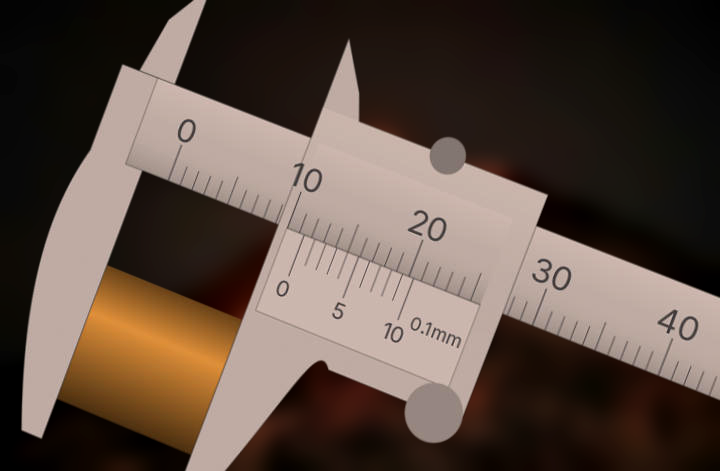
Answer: {"value": 11.4, "unit": "mm"}
